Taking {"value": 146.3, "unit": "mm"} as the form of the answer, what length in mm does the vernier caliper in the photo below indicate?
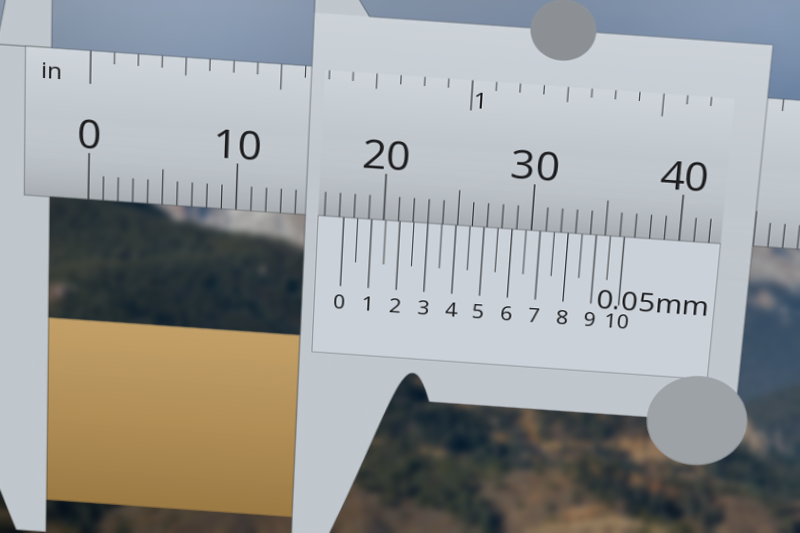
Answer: {"value": 17.3, "unit": "mm"}
